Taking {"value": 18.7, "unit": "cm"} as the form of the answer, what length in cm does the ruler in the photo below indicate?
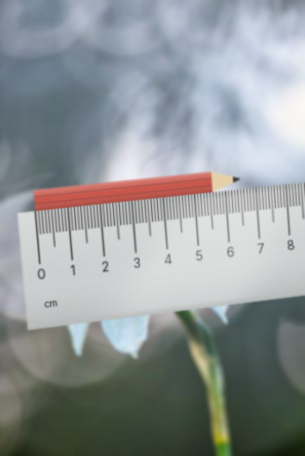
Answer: {"value": 6.5, "unit": "cm"}
